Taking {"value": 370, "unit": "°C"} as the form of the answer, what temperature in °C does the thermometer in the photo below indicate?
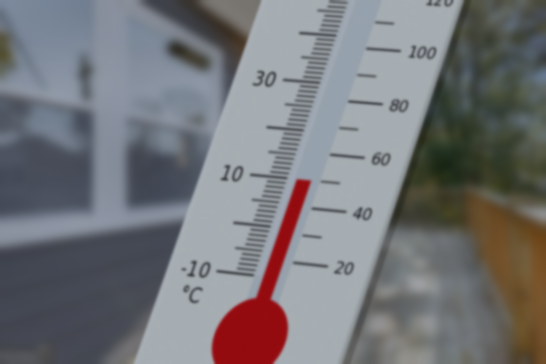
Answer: {"value": 10, "unit": "°C"}
